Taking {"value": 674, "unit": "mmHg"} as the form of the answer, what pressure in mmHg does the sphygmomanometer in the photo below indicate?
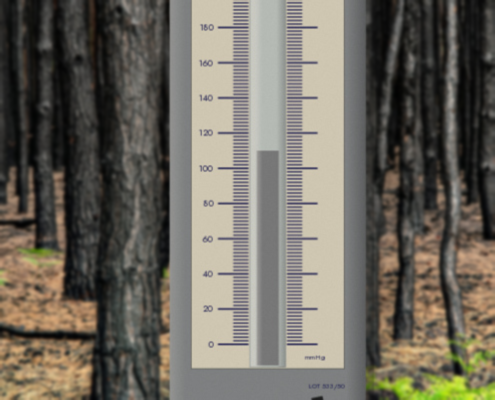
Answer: {"value": 110, "unit": "mmHg"}
